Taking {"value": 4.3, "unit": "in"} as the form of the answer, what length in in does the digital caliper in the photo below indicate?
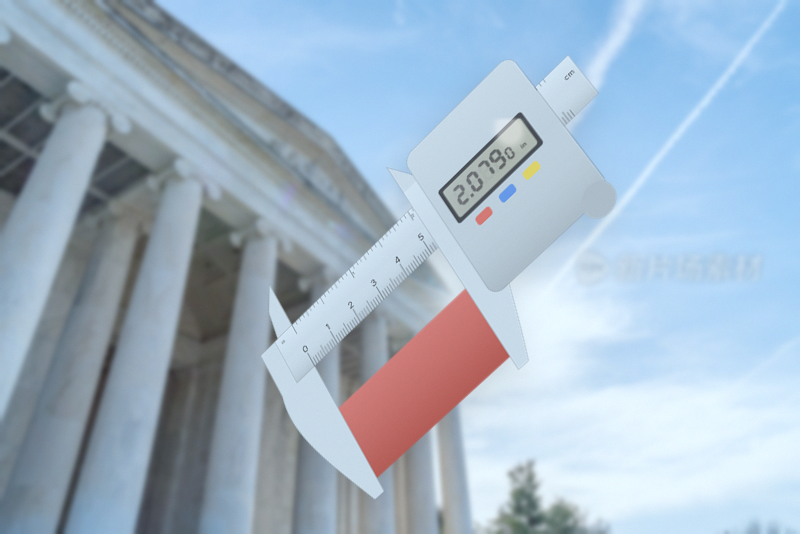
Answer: {"value": 2.0790, "unit": "in"}
